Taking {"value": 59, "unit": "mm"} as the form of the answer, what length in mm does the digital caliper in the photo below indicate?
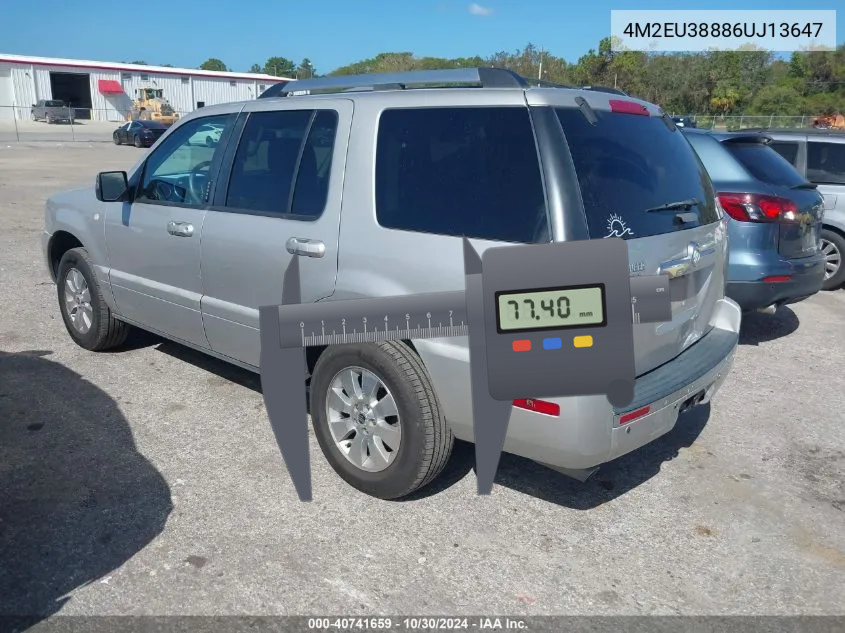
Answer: {"value": 77.40, "unit": "mm"}
